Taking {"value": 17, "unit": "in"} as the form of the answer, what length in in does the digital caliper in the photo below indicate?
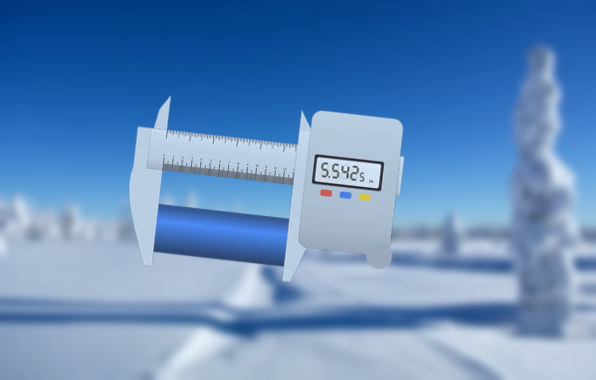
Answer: {"value": 5.5425, "unit": "in"}
